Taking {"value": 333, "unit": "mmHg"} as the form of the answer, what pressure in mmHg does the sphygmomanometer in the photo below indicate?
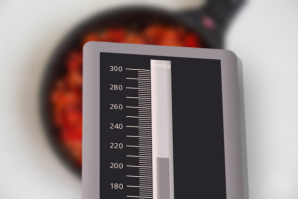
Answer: {"value": 210, "unit": "mmHg"}
